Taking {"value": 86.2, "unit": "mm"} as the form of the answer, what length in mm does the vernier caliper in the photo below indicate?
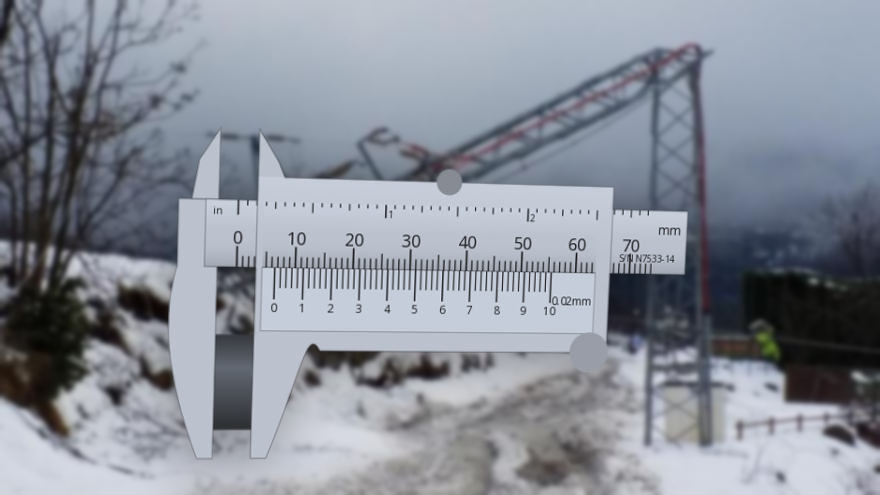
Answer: {"value": 6.5, "unit": "mm"}
